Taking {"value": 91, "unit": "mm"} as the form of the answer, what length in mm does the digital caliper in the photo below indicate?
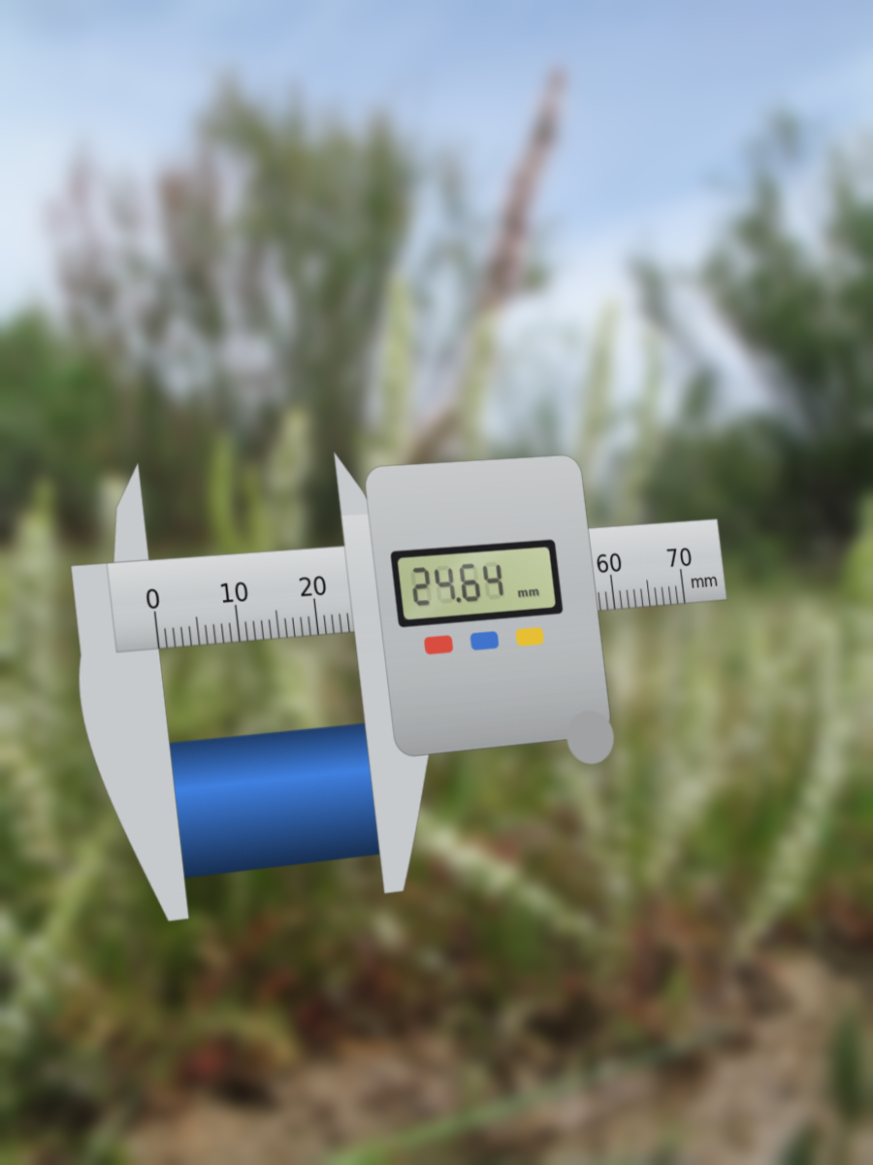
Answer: {"value": 24.64, "unit": "mm"}
